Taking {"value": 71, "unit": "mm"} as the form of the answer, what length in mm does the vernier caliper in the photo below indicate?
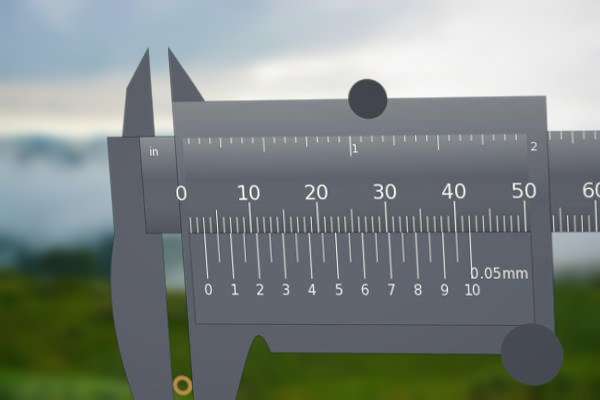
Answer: {"value": 3.0, "unit": "mm"}
